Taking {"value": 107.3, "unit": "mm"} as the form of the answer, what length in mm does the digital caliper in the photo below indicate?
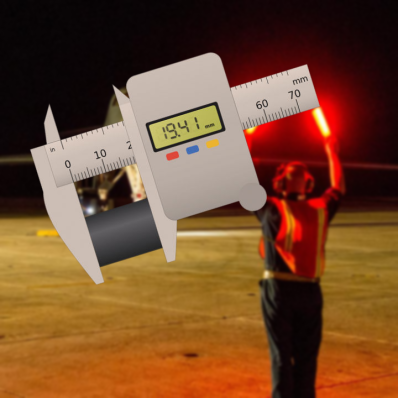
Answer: {"value": 19.41, "unit": "mm"}
